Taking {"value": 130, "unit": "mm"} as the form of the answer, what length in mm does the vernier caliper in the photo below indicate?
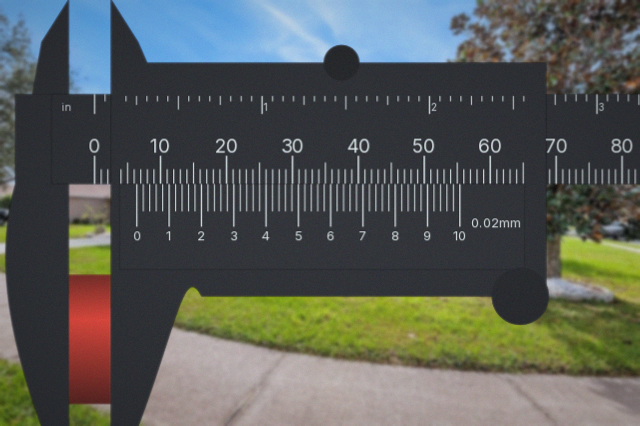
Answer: {"value": 6.4, "unit": "mm"}
